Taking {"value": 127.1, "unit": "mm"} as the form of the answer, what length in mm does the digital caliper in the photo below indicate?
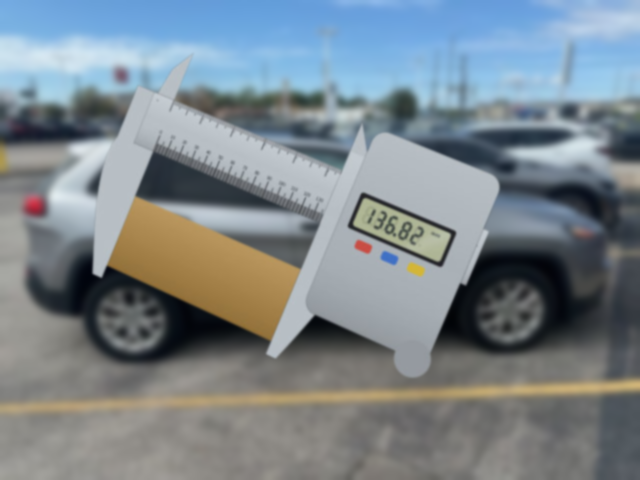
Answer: {"value": 136.82, "unit": "mm"}
